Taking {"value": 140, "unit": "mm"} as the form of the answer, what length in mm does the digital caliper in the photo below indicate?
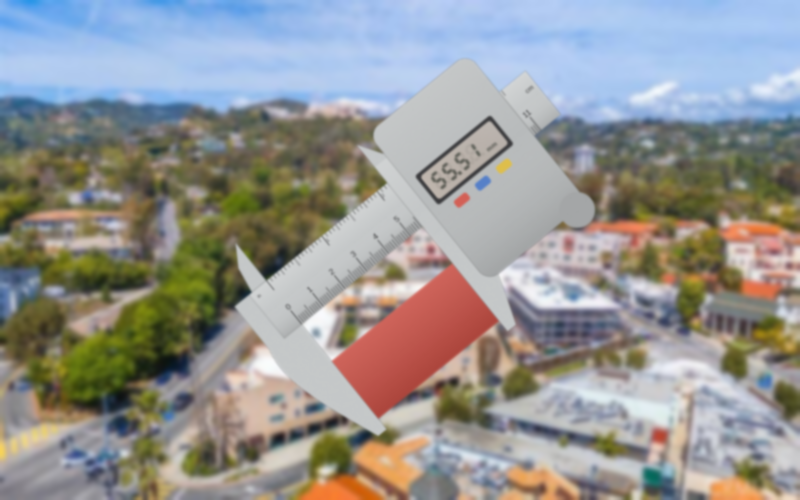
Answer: {"value": 55.51, "unit": "mm"}
